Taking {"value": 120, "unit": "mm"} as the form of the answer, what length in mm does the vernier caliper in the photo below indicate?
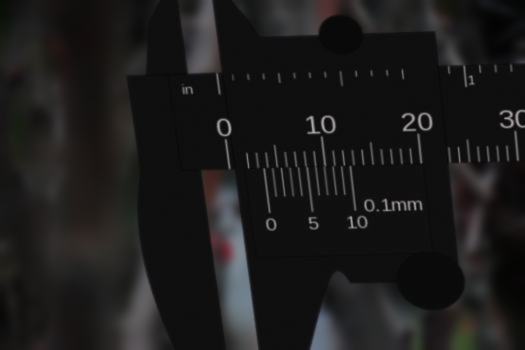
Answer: {"value": 3.6, "unit": "mm"}
